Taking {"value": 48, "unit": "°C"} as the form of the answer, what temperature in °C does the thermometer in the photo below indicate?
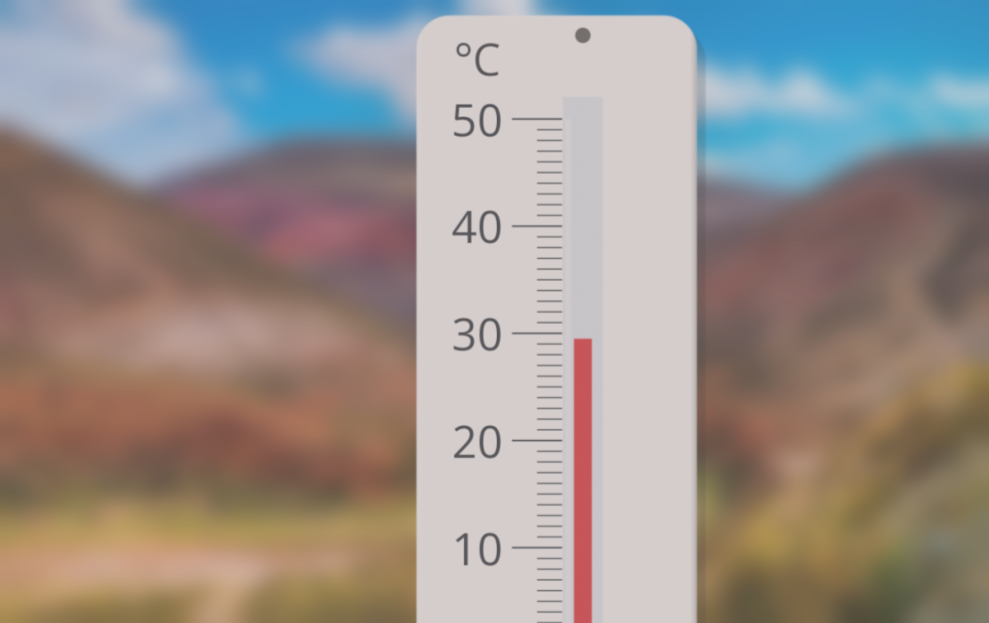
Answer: {"value": 29.5, "unit": "°C"}
